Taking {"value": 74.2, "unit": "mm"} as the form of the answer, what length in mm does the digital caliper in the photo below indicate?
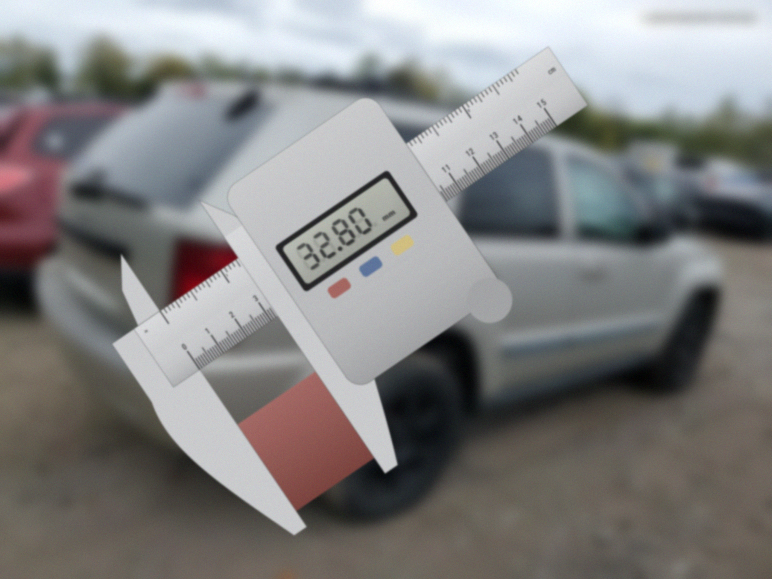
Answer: {"value": 32.80, "unit": "mm"}
